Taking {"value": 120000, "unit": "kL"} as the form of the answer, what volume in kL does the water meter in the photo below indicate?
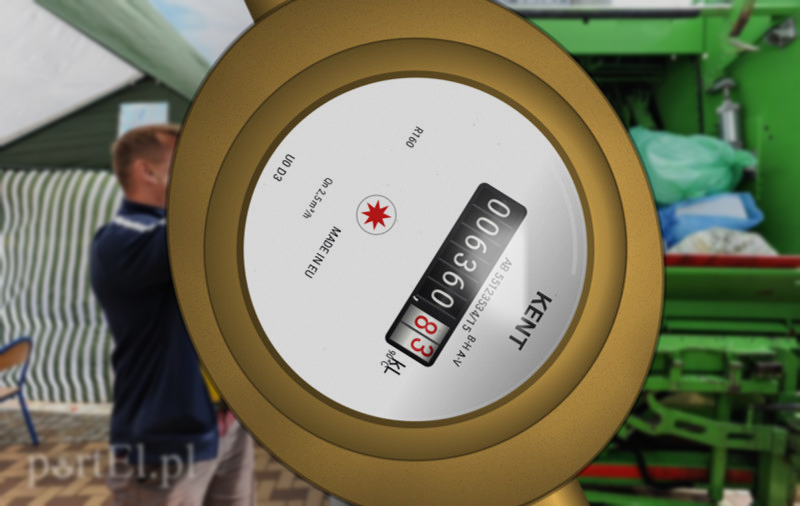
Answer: {"value": 6360.83, "unit": "kL"}
